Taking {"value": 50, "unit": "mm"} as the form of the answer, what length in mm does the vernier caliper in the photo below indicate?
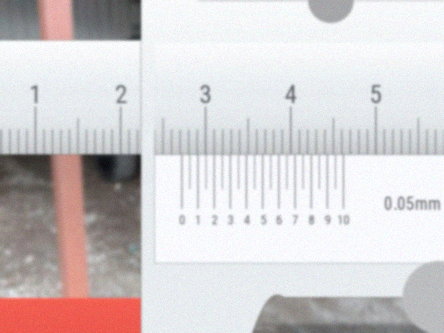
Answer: {"value": 27.2, "unit": "mm"}
